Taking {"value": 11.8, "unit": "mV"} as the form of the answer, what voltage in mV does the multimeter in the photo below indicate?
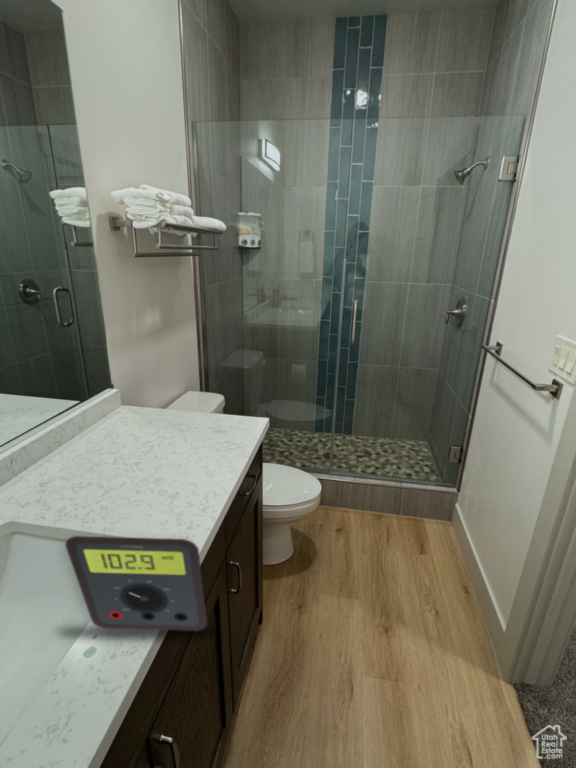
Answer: {"value": 102.9, "unit": "mV"}
